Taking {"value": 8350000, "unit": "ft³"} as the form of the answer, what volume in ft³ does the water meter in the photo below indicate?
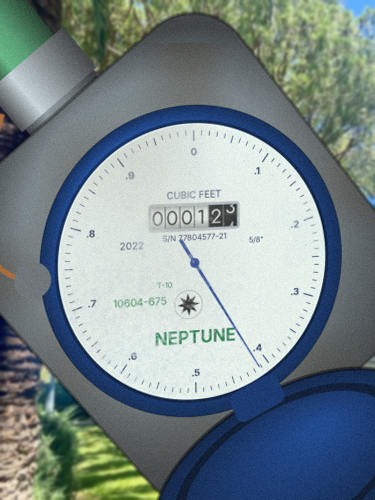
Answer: {"value": 123.41, "unit": "ft³"}
